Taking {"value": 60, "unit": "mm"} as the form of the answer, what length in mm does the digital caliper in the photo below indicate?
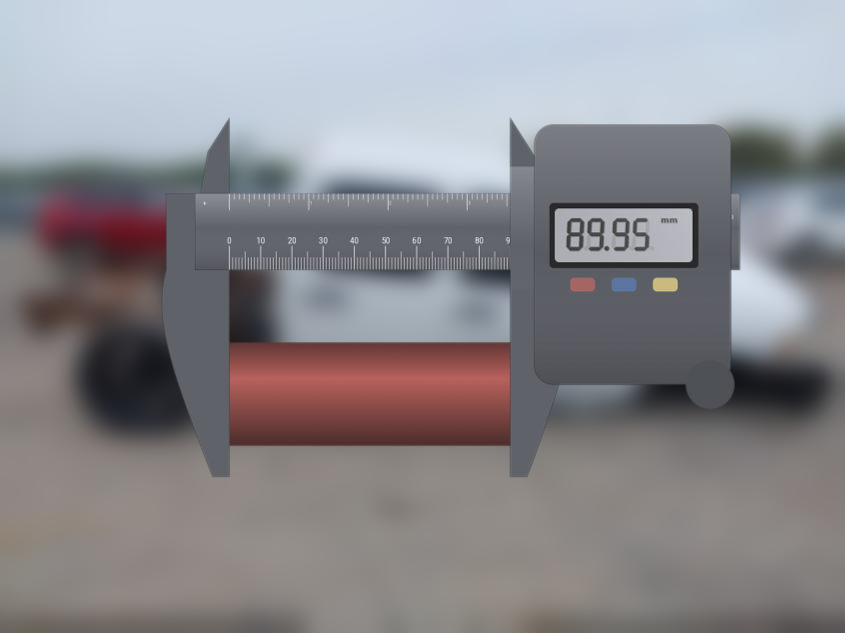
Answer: {"value": 89.95, "unit": "mm"}
